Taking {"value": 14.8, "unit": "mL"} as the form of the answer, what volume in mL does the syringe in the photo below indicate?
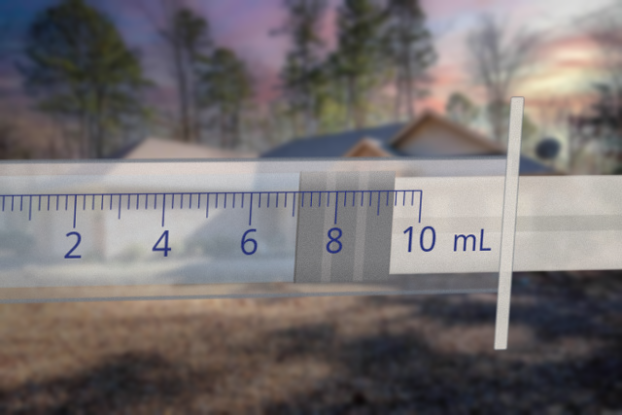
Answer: {"value": 7.1, "unit": "mL"}
